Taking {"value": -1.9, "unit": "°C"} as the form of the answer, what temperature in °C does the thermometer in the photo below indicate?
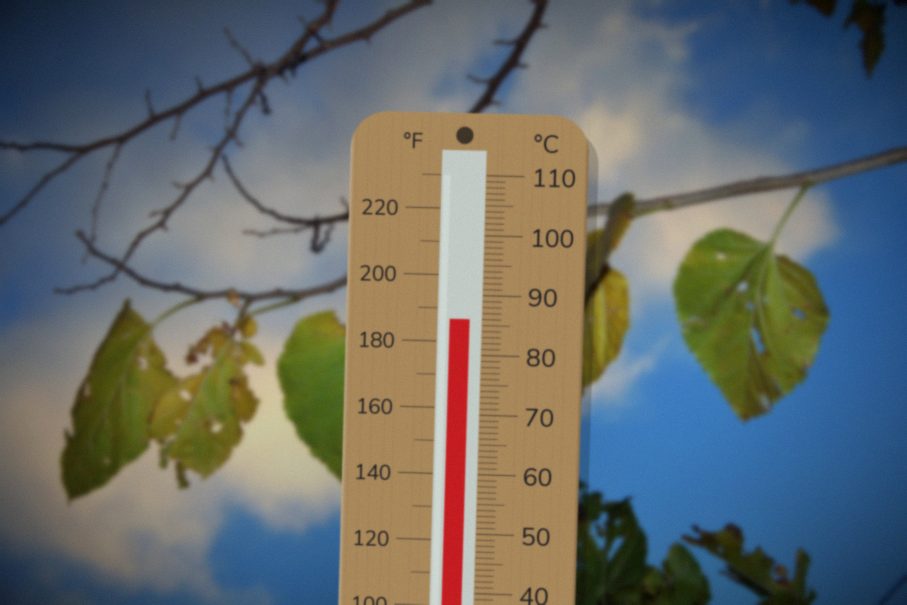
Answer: {"value": 86, "unit": "°C"}
